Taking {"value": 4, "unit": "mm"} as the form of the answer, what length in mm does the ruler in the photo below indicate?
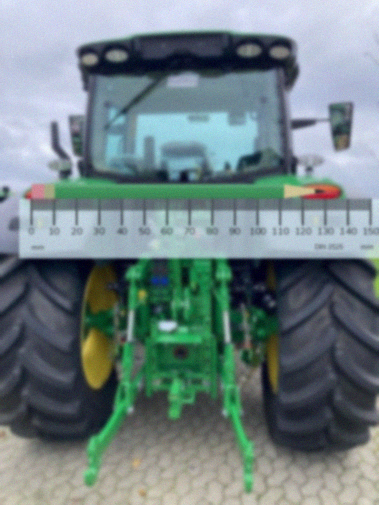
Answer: {"value": 130, "unit": "mm"}
